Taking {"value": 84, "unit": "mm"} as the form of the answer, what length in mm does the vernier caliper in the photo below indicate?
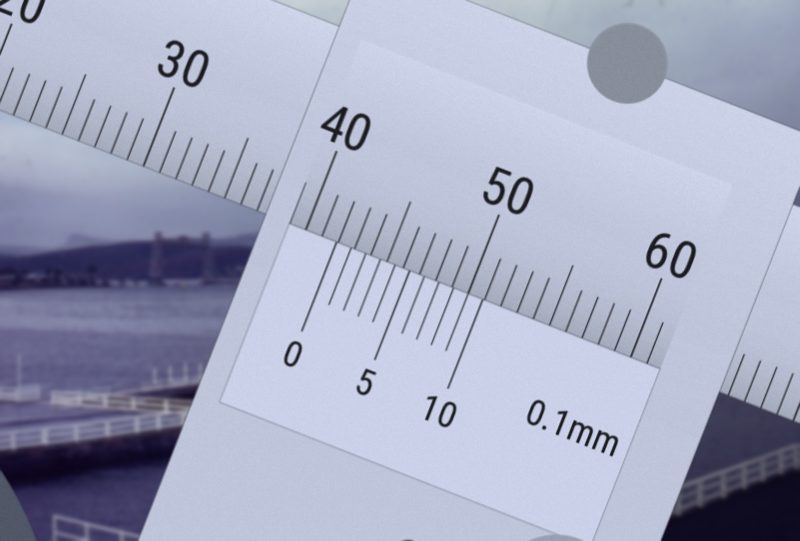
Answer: {"value": 41.9, "unit": "mm"}
